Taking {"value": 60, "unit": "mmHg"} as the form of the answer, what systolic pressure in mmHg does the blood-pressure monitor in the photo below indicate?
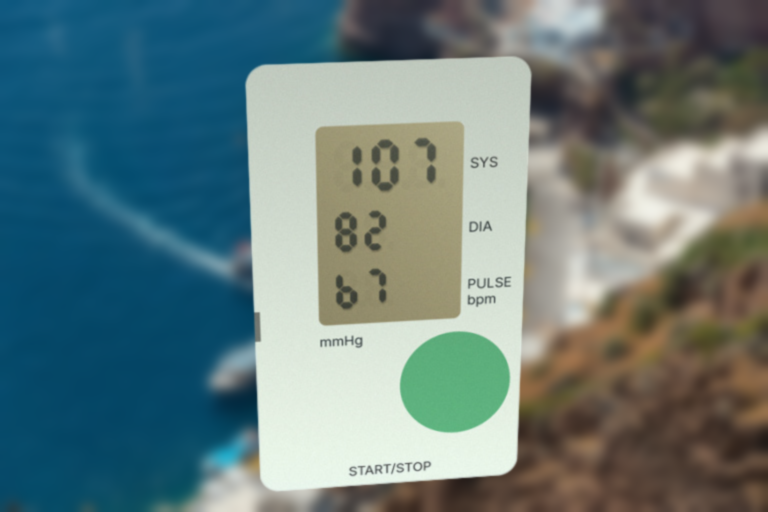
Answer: {"value": 107, "unit": "mmHg"}
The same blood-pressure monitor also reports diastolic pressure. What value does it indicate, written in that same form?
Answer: {"value": 82, "unit": "mmHg"}
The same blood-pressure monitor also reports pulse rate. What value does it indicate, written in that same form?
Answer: {"value": 67, "unit": "bpm"}
